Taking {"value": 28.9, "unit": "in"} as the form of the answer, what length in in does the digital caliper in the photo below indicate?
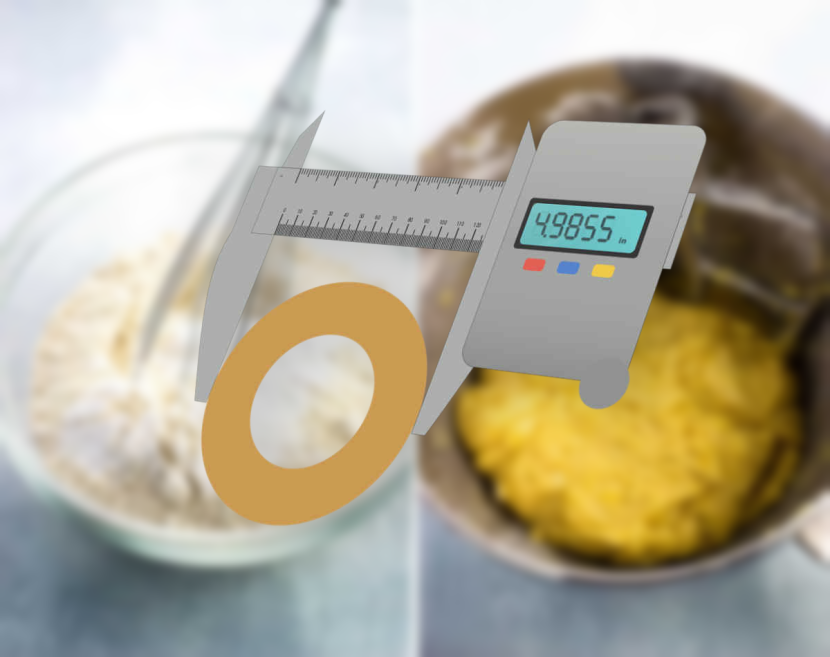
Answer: {"value": 4.9855, "unit": "in"}
